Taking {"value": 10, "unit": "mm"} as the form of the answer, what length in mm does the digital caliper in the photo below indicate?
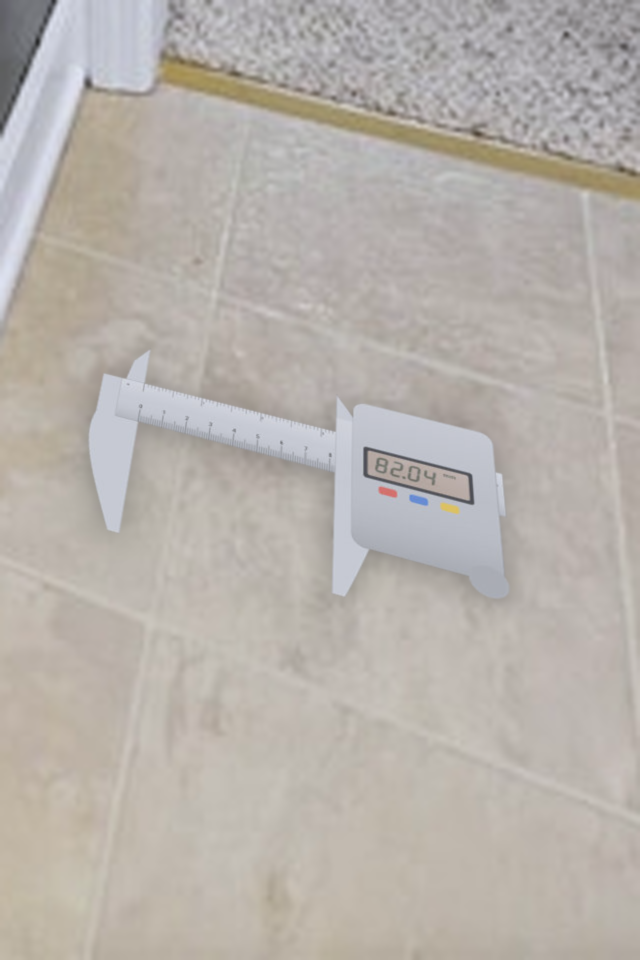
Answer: {"value": 82.04, "unit": "mm"}
